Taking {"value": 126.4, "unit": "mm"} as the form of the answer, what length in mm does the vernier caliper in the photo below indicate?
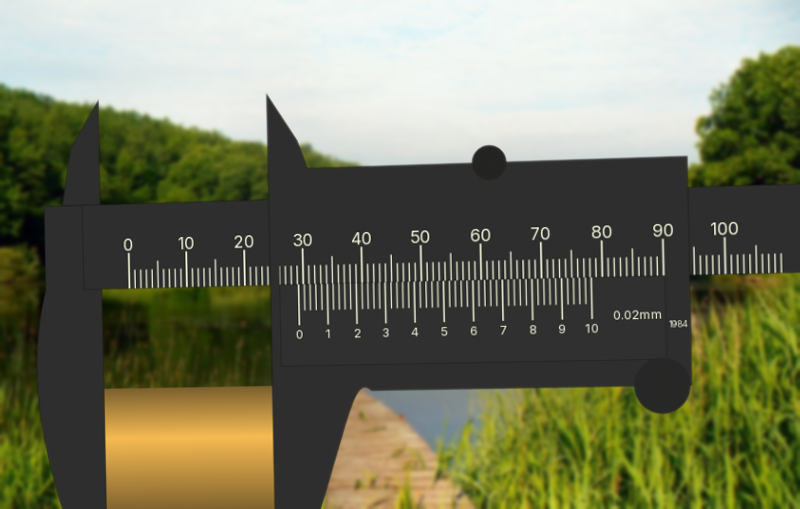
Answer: {"value": 29.2, "unit": "mm"}
